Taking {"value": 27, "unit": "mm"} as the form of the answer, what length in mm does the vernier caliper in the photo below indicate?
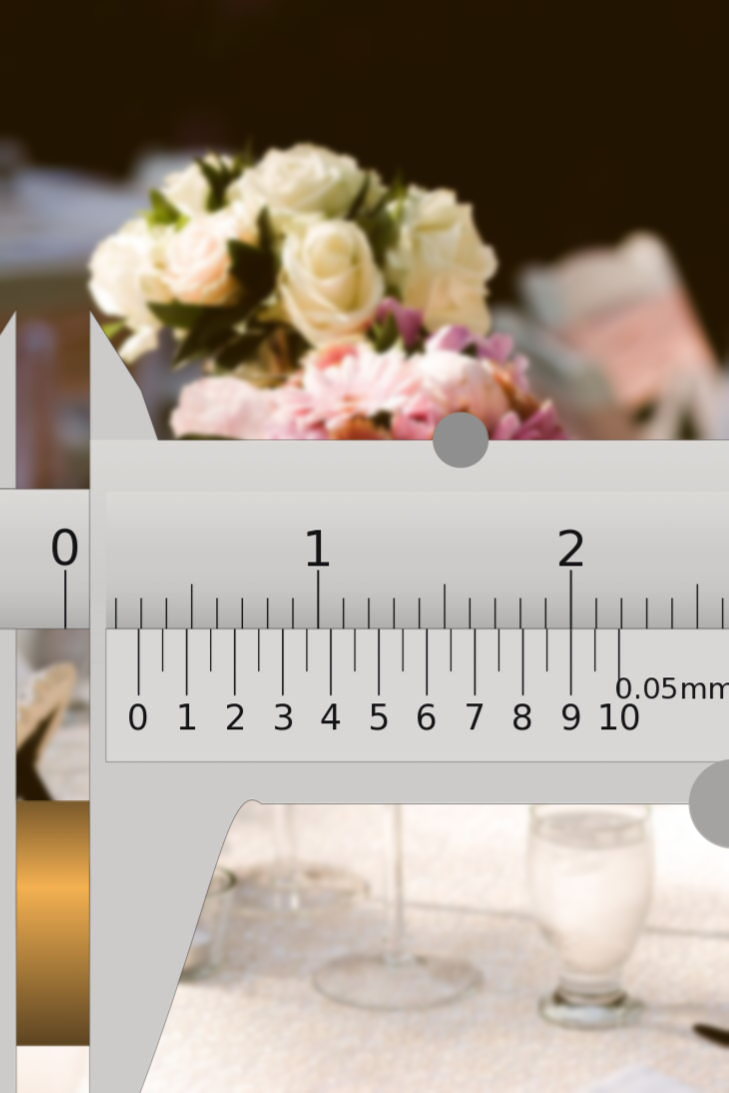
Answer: {"value": 2.90, "unit": "mm"}
